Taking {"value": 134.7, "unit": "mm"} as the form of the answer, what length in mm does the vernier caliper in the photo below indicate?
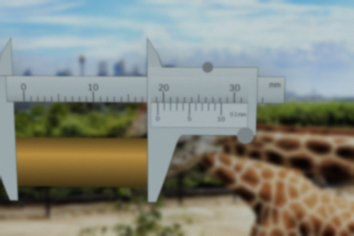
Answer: {"value": 19.2, "unit": "mm"}
